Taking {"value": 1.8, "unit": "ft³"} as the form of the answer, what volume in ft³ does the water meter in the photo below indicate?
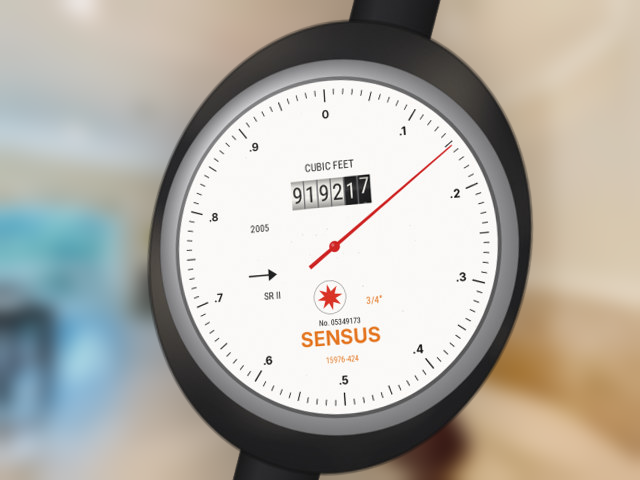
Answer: {"value": 919217.15, "unit": "ft³"}
